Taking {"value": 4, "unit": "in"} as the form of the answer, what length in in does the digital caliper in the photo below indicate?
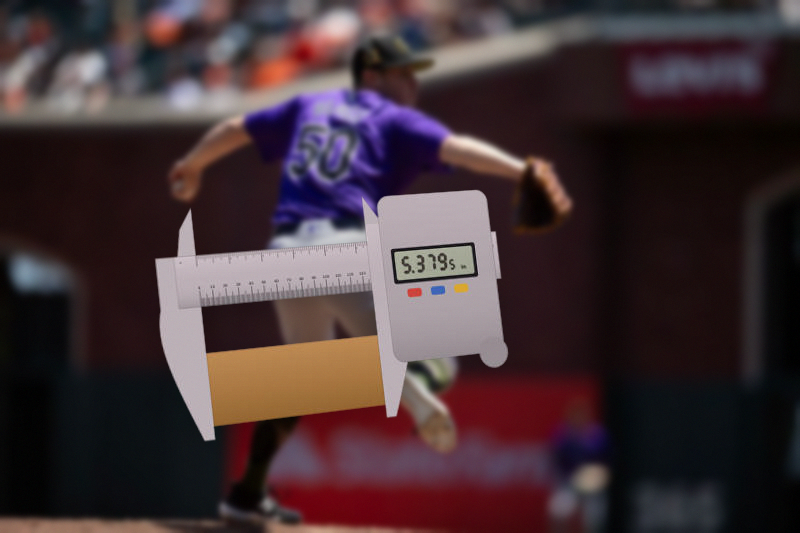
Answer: {"value": 5.3795, "unit": "in"}
